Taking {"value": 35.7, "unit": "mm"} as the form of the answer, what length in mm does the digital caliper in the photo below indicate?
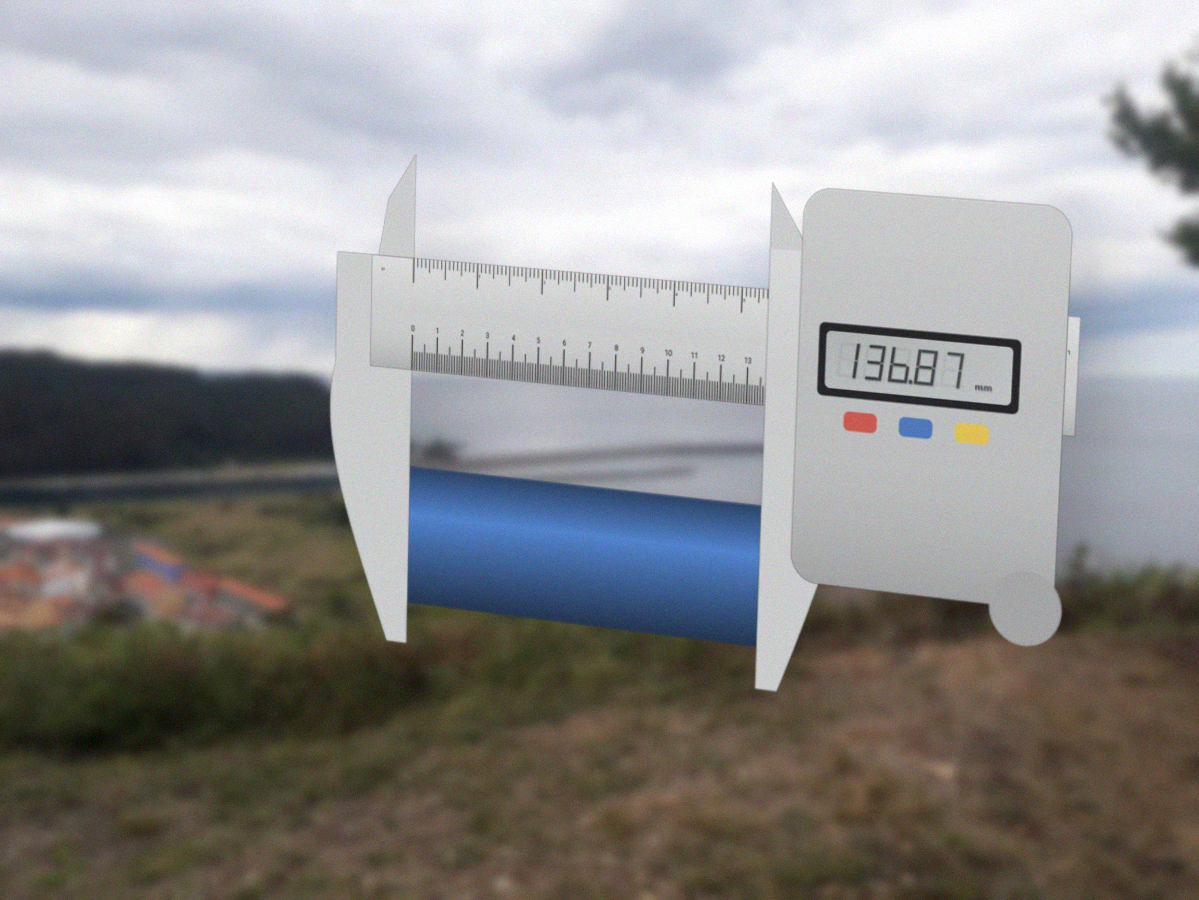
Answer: {"value": 136.87, "unit": "mm"}
